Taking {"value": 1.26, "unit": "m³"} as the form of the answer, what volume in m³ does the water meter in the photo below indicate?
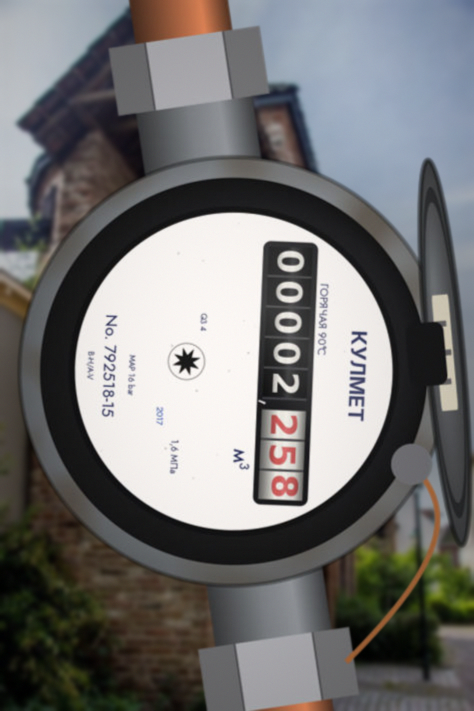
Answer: {"value": 2.258, "unit": "m³"}
